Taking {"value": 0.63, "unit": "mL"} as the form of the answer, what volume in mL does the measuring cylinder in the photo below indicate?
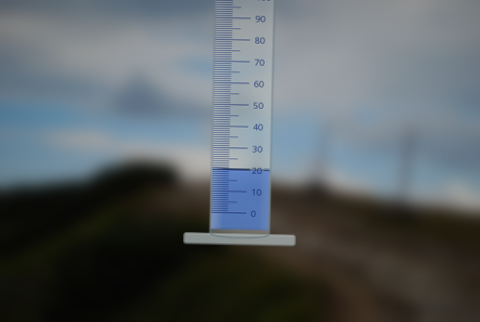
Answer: {"value": 20, "unit": "mL"}
